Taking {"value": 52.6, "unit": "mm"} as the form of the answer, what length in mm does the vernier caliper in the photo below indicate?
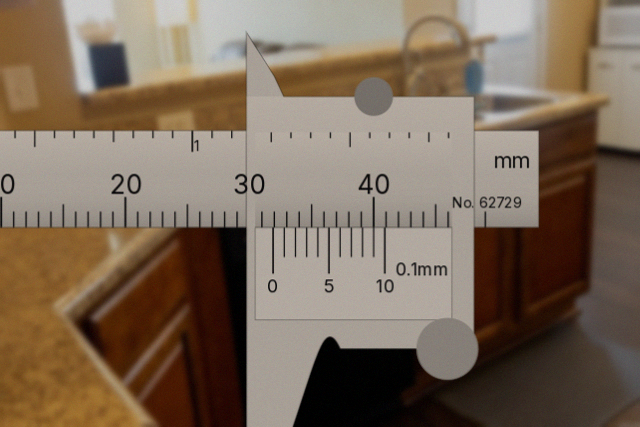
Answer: {"value": 31.9, "unit": "mm"}
